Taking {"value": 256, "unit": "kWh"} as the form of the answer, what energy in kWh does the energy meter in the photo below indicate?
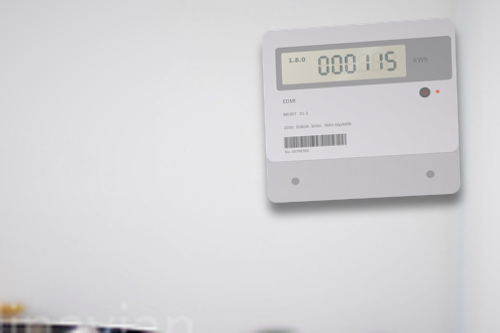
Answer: {"value": 115, "unit": "kWh"}
